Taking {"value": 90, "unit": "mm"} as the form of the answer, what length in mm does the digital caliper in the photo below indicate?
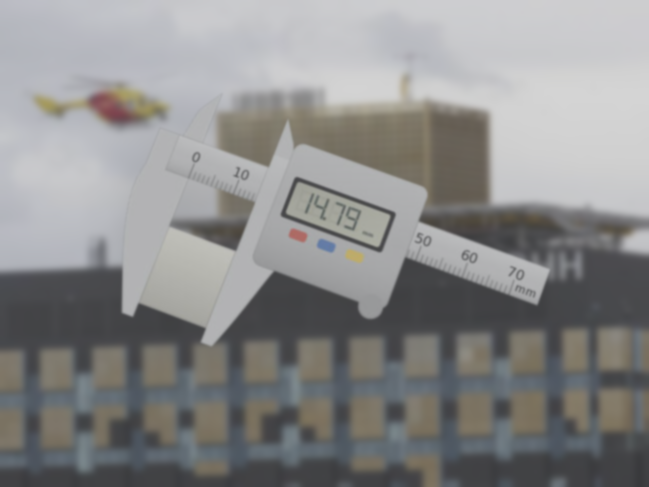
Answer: {"value": 14.79, "unit": "mm"}
